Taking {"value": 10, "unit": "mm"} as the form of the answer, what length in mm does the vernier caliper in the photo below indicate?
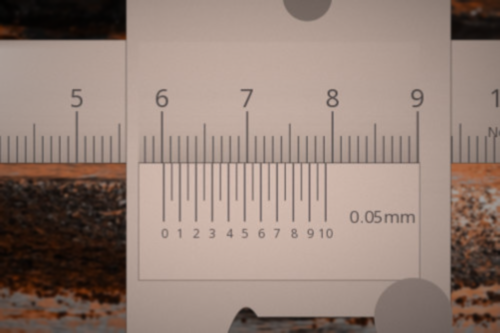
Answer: {"value": 60.2, "unit": "mm"}
